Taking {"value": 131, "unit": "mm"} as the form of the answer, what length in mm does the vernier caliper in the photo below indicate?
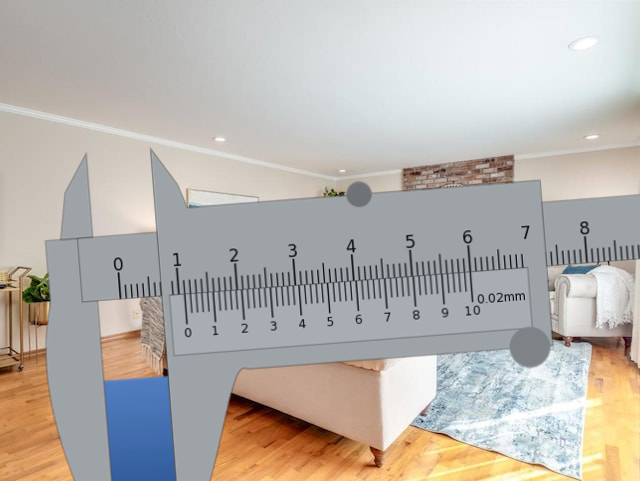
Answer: {"value": 11.0, "unit": "mm"}
